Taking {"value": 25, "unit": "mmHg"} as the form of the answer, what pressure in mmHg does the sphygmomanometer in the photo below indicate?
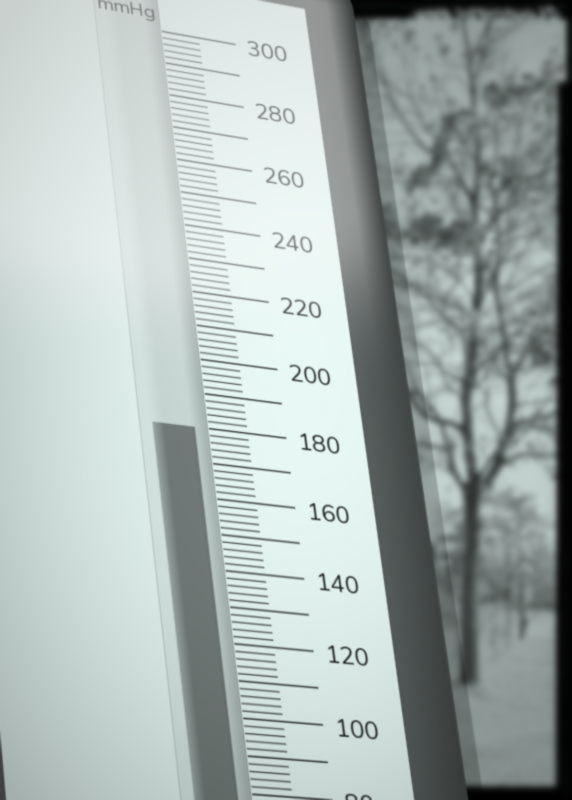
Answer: {"value": 180, "unit": "mmHg"}
